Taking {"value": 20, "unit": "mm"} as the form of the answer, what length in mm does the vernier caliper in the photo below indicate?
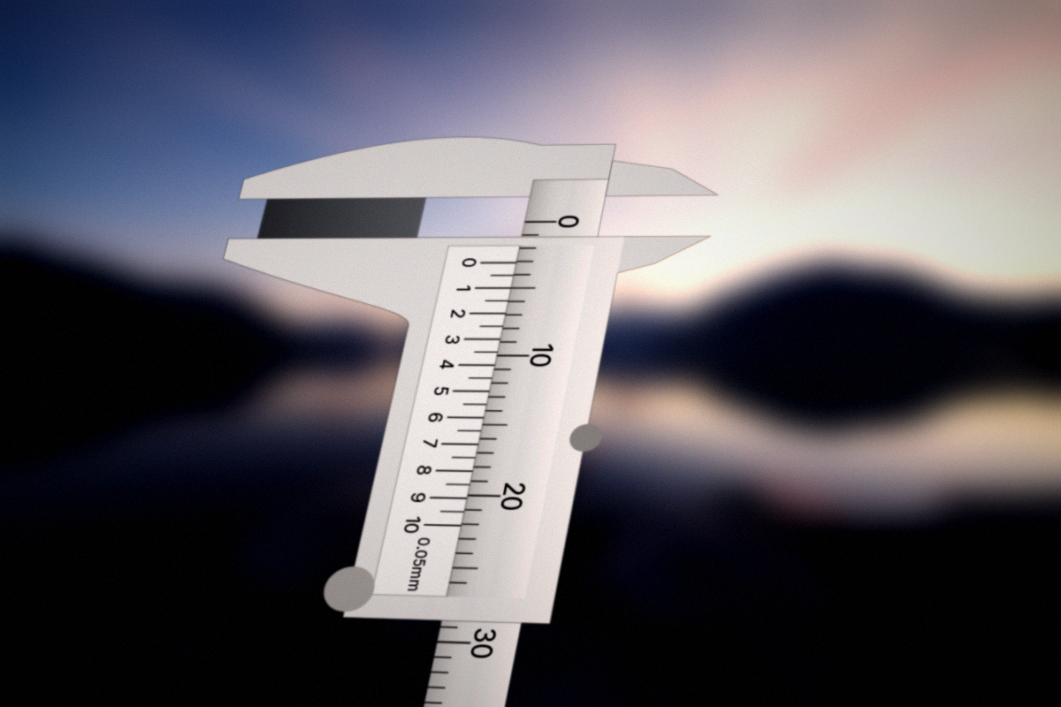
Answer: {"value": 3.1, "unit": "mm"}
